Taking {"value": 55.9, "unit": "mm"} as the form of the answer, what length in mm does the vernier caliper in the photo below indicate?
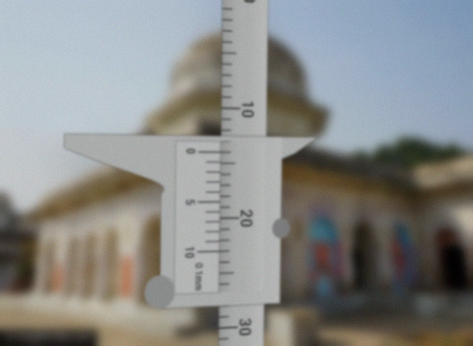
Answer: {"value": 14.0, "unit": "mm"}
